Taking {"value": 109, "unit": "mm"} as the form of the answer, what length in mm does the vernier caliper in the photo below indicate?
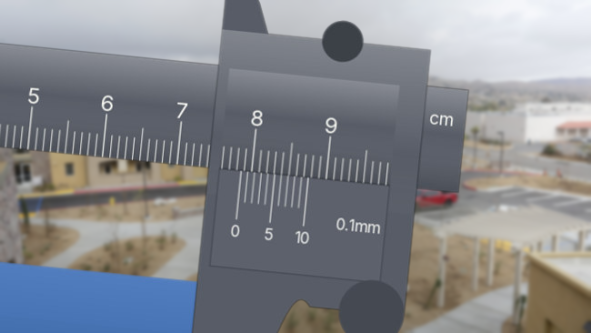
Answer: {"value": 78.6, "unit": "mm"}
